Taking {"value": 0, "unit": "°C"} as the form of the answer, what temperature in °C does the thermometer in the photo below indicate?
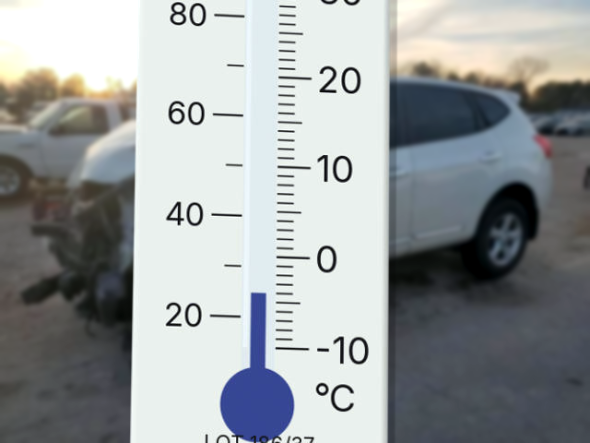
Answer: {"value": -4, "unit": "°C"}
